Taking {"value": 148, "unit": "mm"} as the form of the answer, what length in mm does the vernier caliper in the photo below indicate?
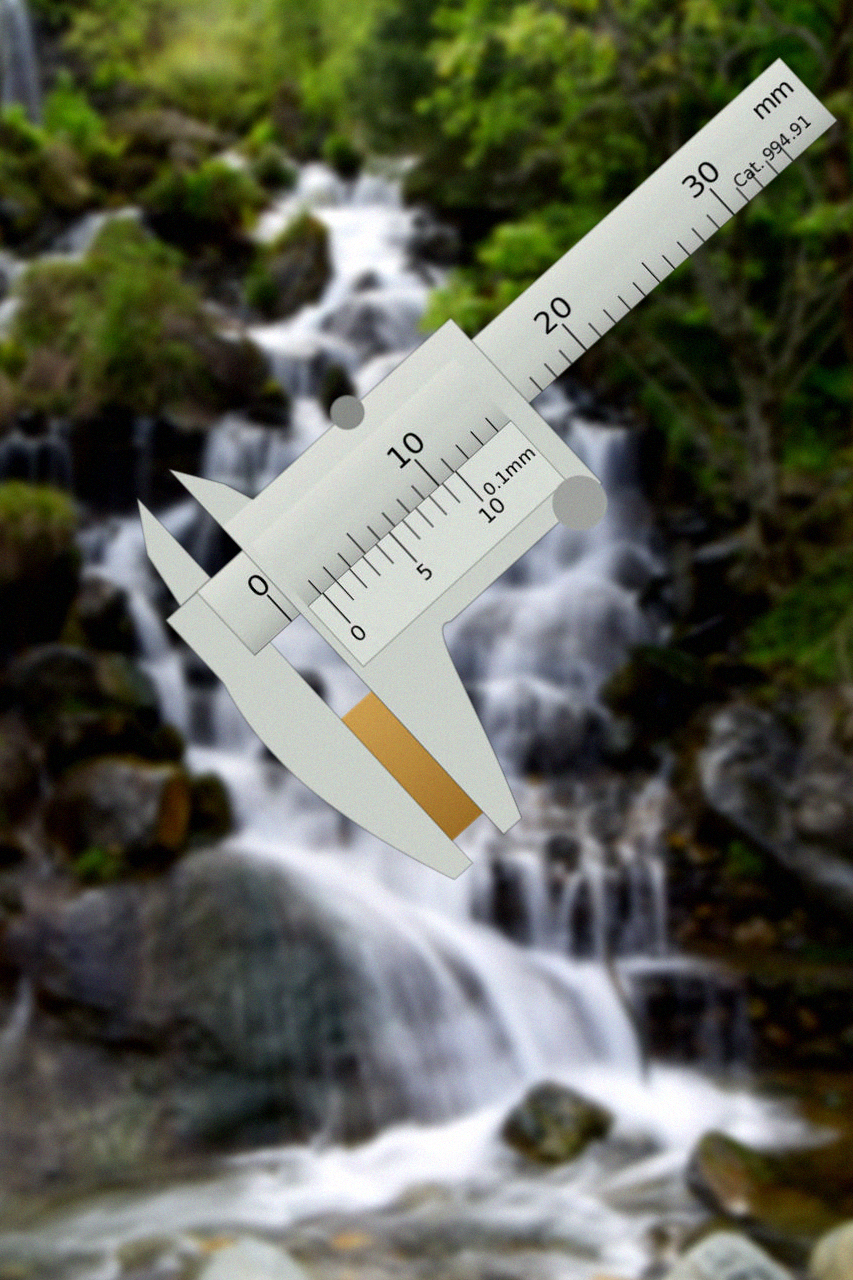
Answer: {"value": 2.1, "unit": "mm"}
